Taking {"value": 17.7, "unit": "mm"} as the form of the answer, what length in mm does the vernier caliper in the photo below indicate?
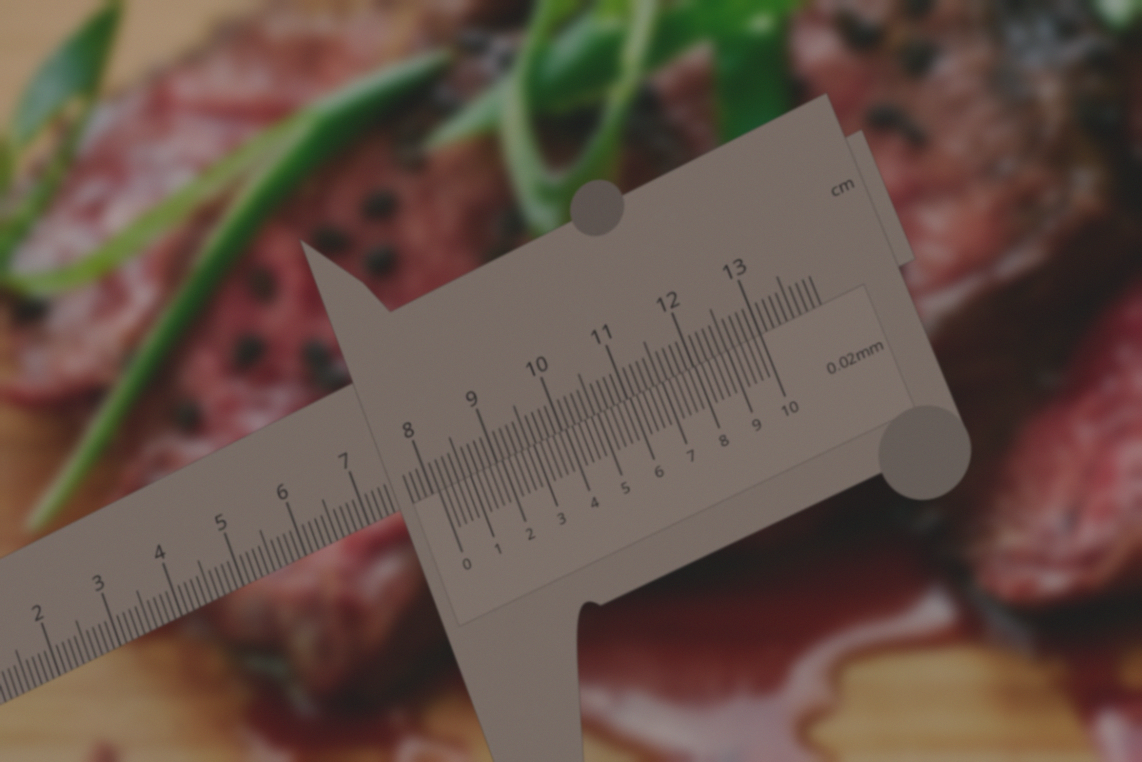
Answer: {"value": 81.0, "unit": "mm"}
